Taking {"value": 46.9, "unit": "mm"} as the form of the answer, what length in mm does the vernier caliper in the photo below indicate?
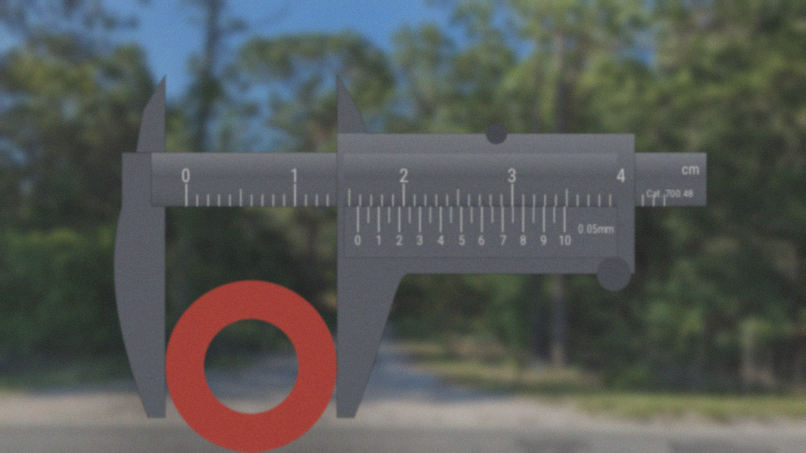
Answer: {"value": 15.8, "unit": "mm"}
